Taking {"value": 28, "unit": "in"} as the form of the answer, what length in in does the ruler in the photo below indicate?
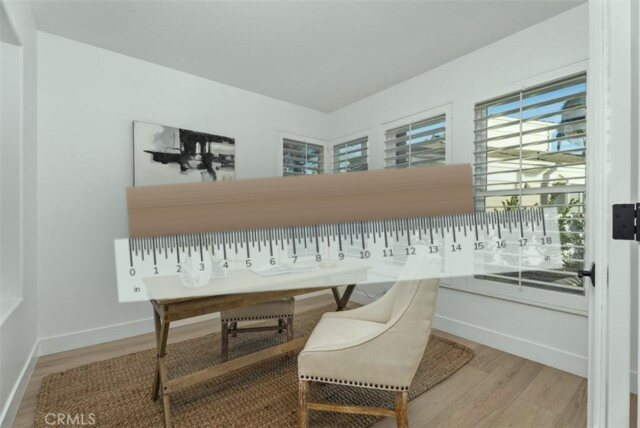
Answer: {"value": 15, "unit": "in"}
